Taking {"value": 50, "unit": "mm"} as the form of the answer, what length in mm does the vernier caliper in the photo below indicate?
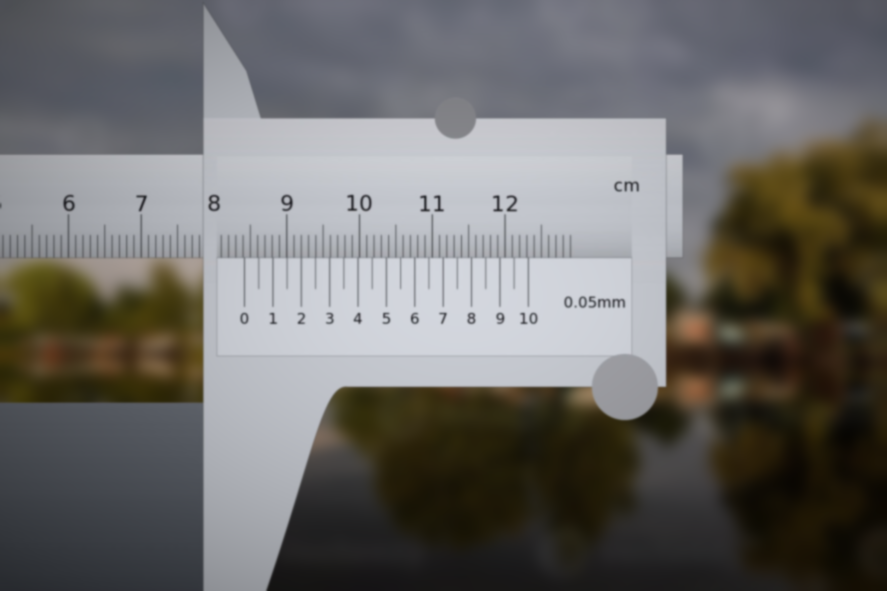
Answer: {"value": 84.2, "unit": "mm"}
